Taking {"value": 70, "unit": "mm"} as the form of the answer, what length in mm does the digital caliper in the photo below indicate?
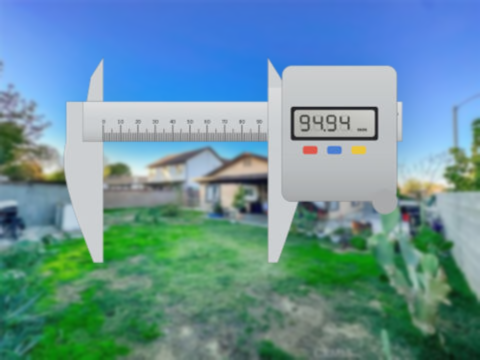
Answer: {"value": 94.94, "unit": "mm"}
